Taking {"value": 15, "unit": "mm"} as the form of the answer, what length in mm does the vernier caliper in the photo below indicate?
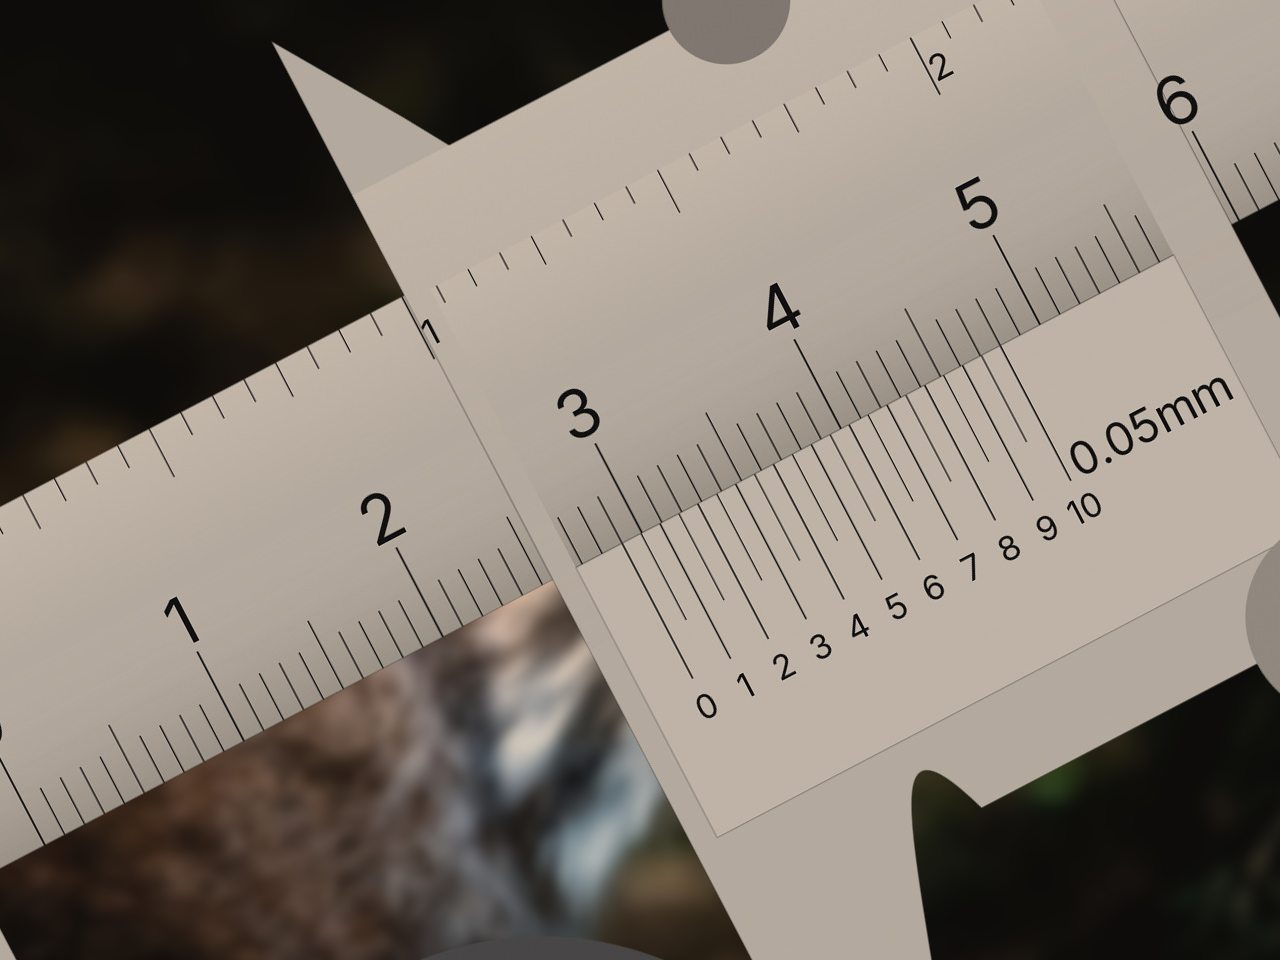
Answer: {"value": 29.0, "unit": "mm"}
